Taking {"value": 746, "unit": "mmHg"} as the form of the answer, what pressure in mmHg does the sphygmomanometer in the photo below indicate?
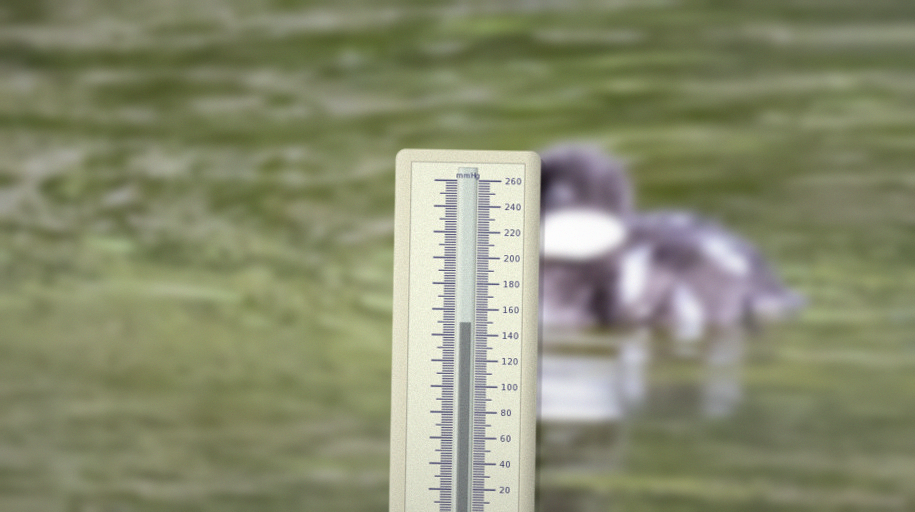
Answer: {"value": 150, "unit": "mmHg"}
